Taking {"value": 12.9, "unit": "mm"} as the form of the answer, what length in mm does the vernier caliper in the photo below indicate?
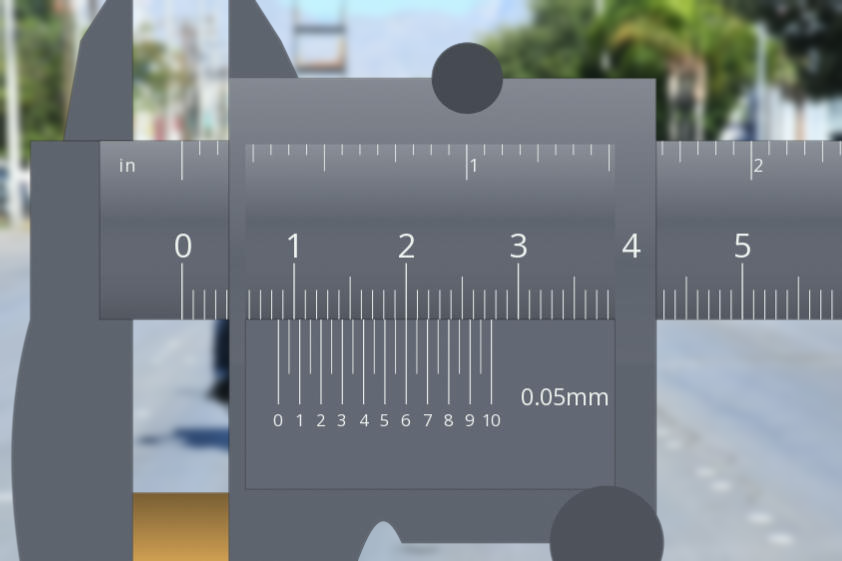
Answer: {"value": 8.6, "unit": "mm"}
